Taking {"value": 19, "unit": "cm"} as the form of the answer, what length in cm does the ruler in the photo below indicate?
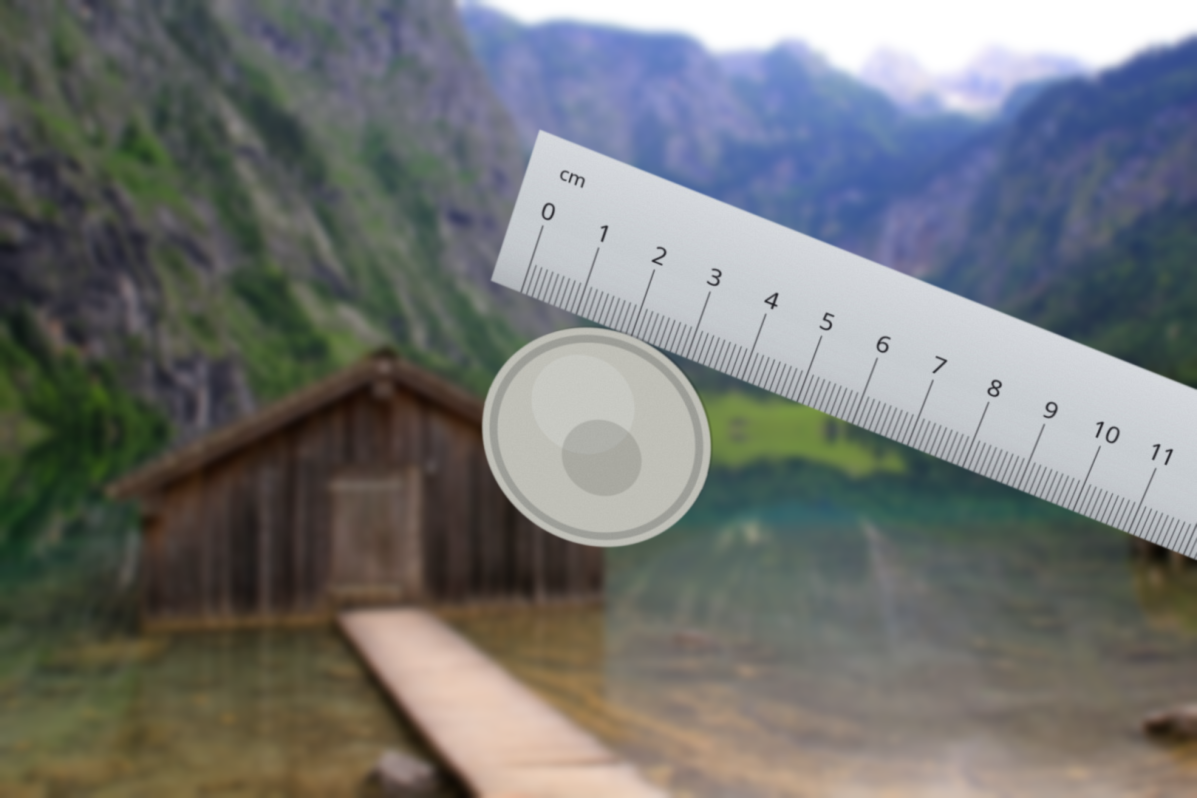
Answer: {"value": 4, "unit": "cm"}
